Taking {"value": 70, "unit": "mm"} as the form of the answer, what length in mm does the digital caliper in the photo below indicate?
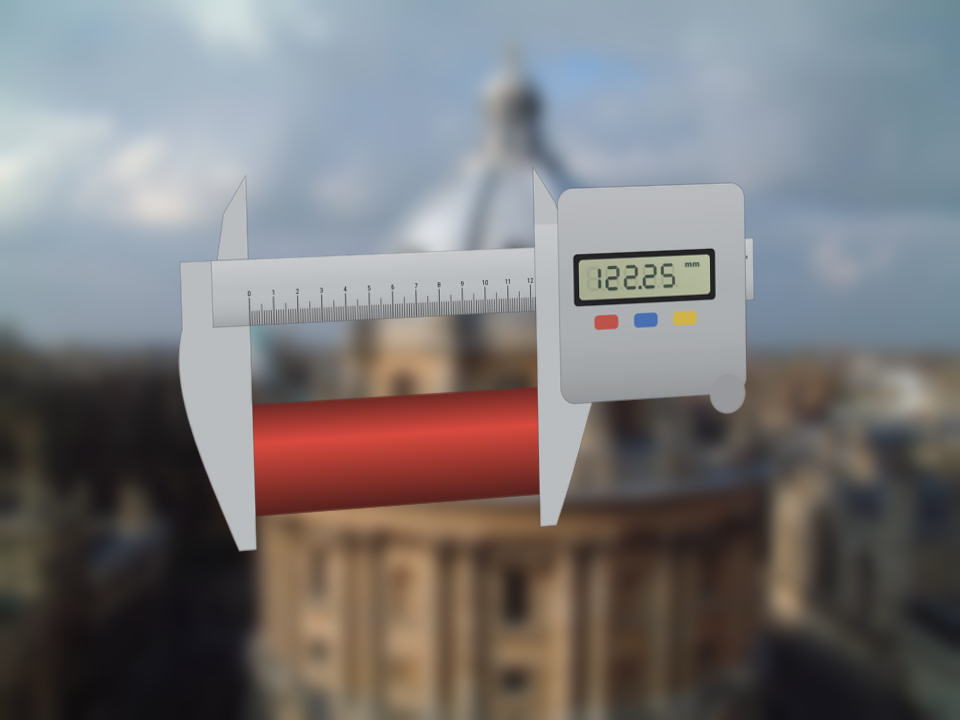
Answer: {"value": 122.25, "unit": "mm"}
